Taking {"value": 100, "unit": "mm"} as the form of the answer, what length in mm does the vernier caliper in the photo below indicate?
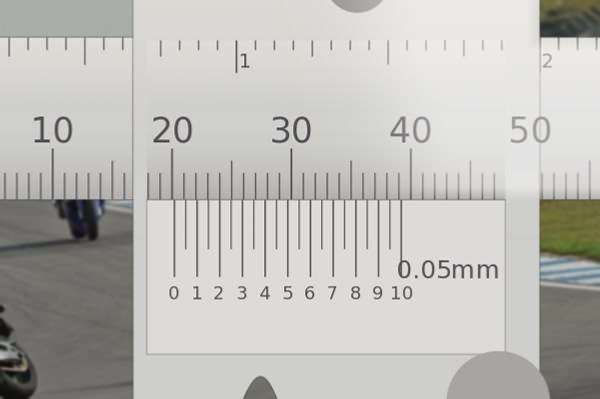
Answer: {"value": 20.2, "unit": "mm"}
